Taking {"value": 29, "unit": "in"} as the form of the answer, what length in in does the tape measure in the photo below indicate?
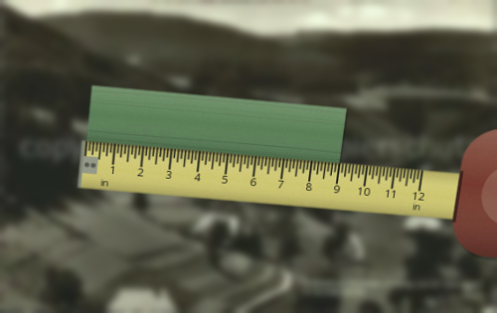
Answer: {"value": 9, "unit": "in"}
